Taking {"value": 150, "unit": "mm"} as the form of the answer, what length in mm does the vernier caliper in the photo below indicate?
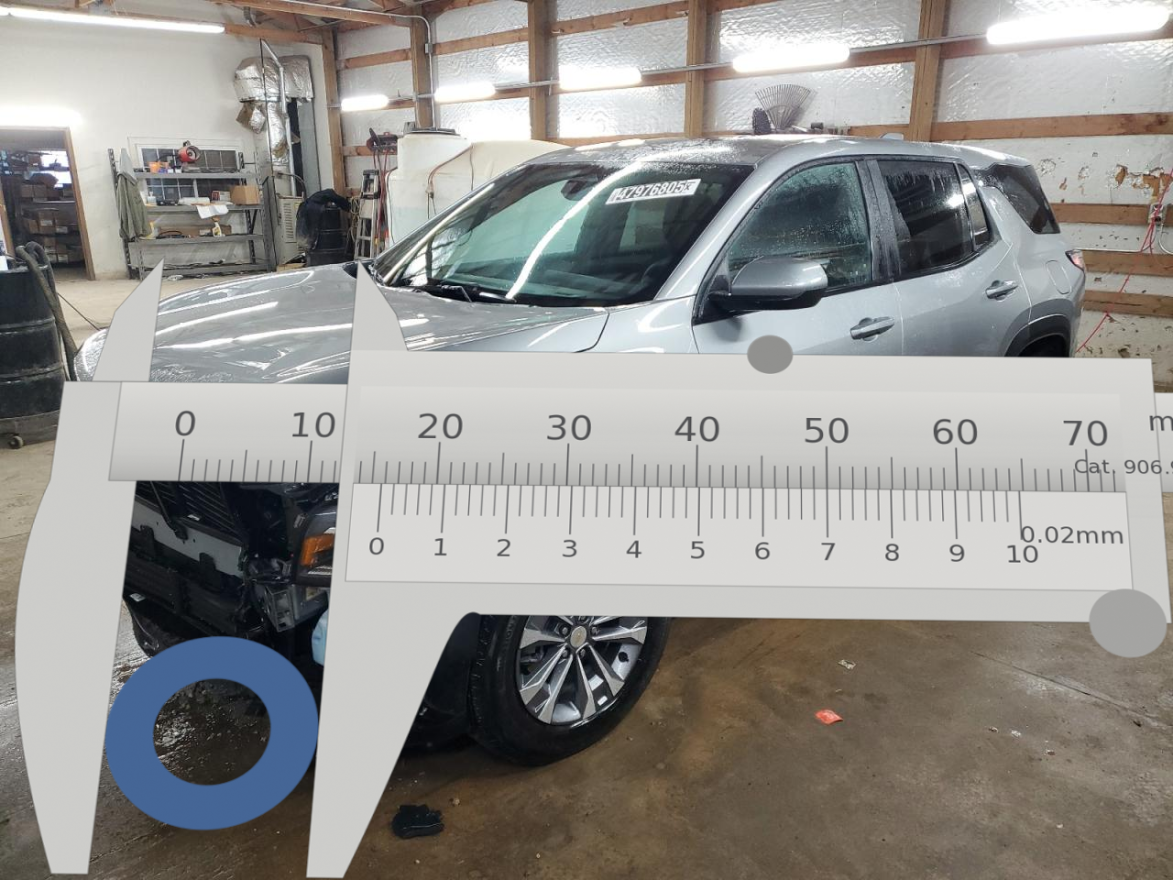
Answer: {"value": 15.7, "unit": "mm"}
